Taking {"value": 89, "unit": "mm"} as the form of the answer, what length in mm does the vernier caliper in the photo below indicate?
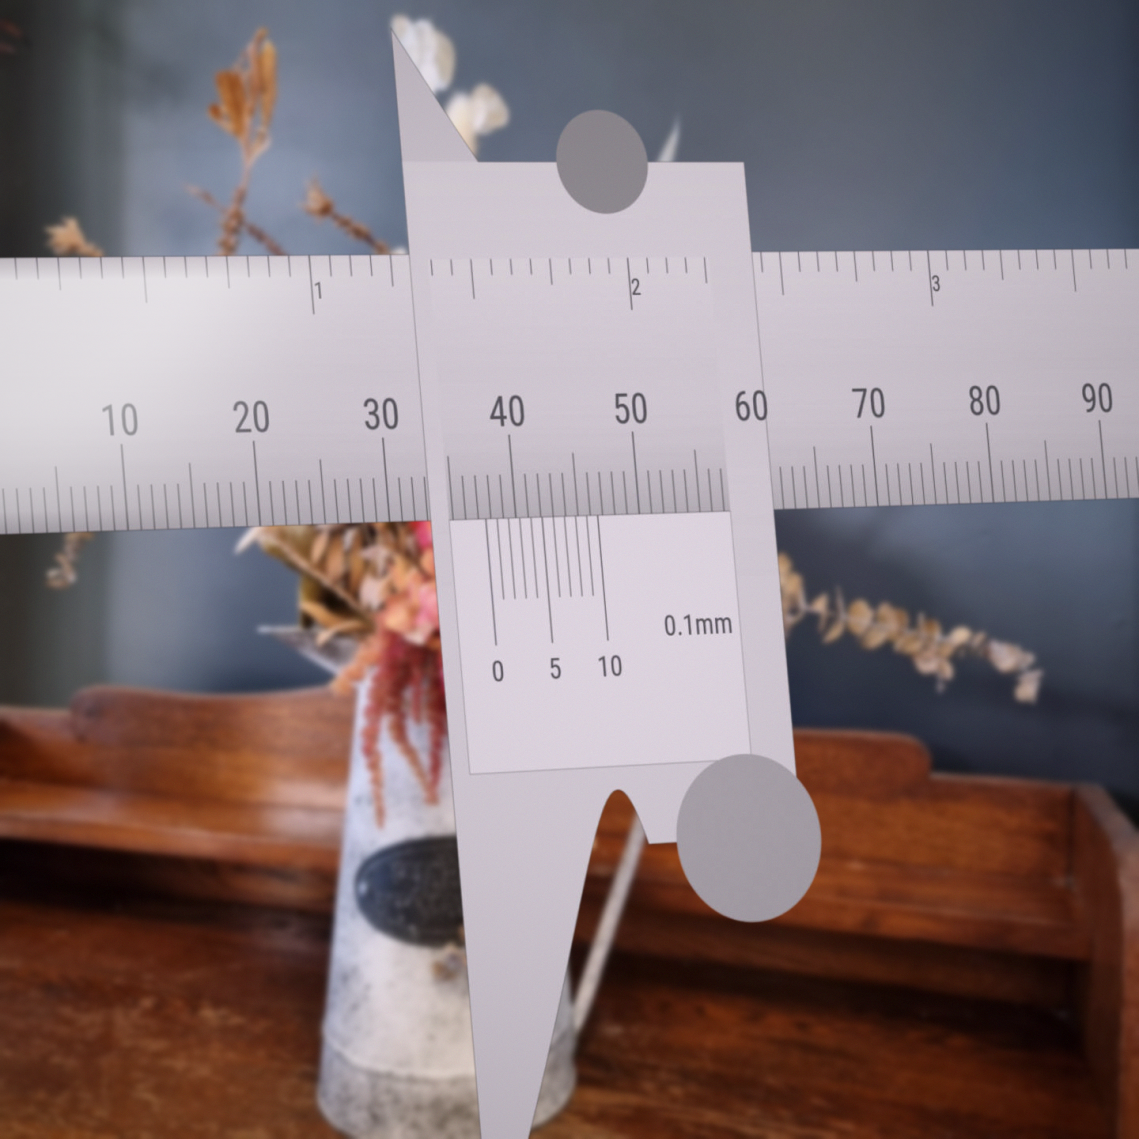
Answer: {"value": 37.6, "unit": "mm"}
